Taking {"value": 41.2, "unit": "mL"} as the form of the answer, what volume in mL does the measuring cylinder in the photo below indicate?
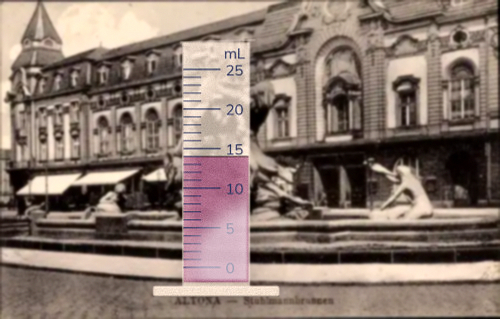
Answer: {"value": 14, "unit": "mL"}
